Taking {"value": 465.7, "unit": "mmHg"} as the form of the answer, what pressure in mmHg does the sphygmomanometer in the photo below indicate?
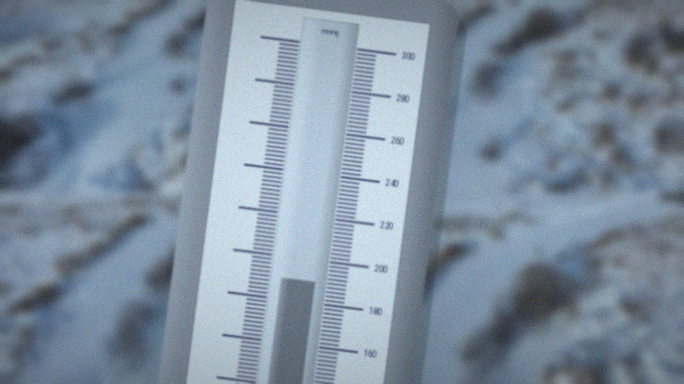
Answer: {"value": 190, "unit": "mmHg"}
